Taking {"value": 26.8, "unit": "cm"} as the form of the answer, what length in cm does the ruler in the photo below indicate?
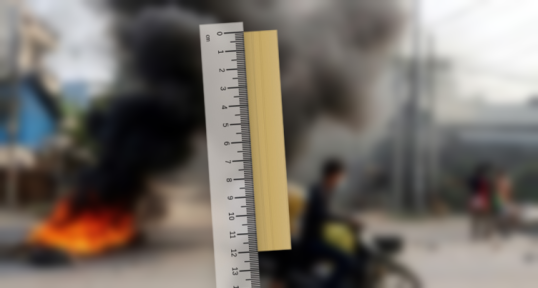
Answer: {"value": 12, "unit": "cm"}
